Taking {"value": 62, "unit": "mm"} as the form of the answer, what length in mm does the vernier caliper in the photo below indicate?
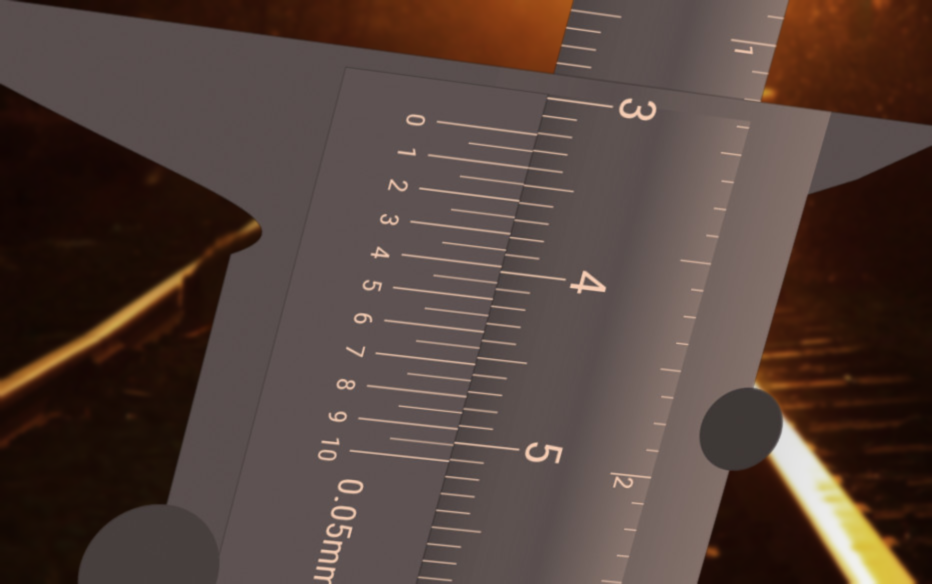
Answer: {"value": 32.1, "unit": "mm"}
